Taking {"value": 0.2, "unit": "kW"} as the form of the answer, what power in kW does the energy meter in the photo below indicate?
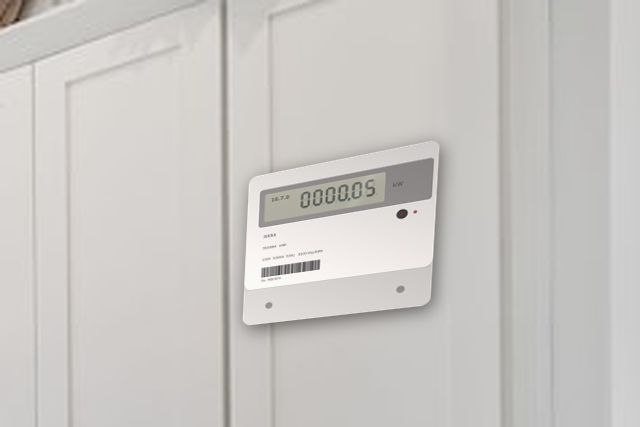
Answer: {"value": 0.05, "unit": "kW"}
